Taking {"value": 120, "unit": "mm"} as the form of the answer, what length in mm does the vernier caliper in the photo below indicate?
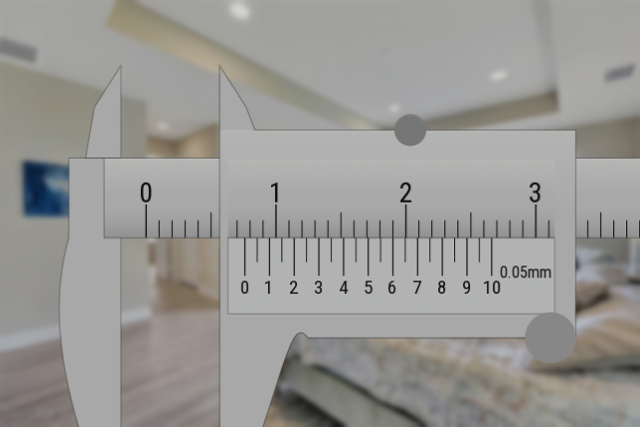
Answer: {"value": 7.6, "unit": "mm"}
